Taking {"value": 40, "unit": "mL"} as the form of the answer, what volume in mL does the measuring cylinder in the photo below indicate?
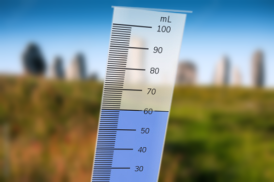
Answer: {"value": 60, "unit": "mL"}
